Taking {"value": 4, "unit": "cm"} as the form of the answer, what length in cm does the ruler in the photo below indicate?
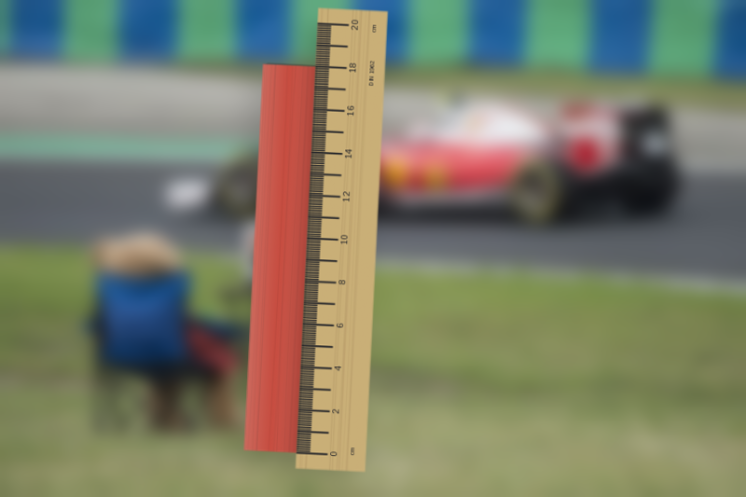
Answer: {"value": 18, "unit": "cm"}
